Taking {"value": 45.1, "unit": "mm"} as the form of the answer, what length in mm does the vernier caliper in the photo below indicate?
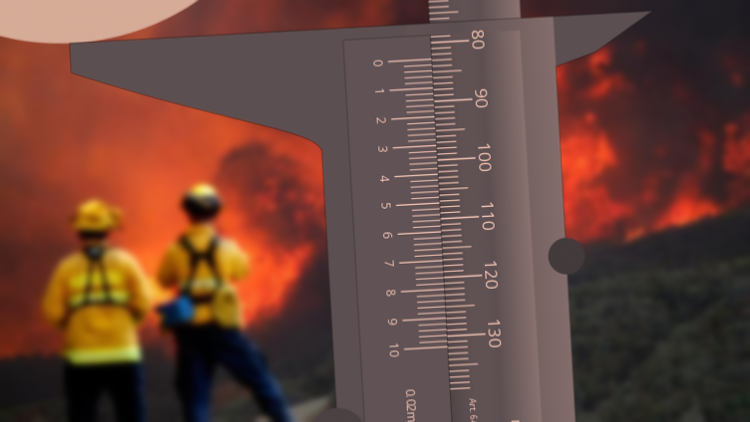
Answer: {"value": 82.8, "unit": "mm"}
